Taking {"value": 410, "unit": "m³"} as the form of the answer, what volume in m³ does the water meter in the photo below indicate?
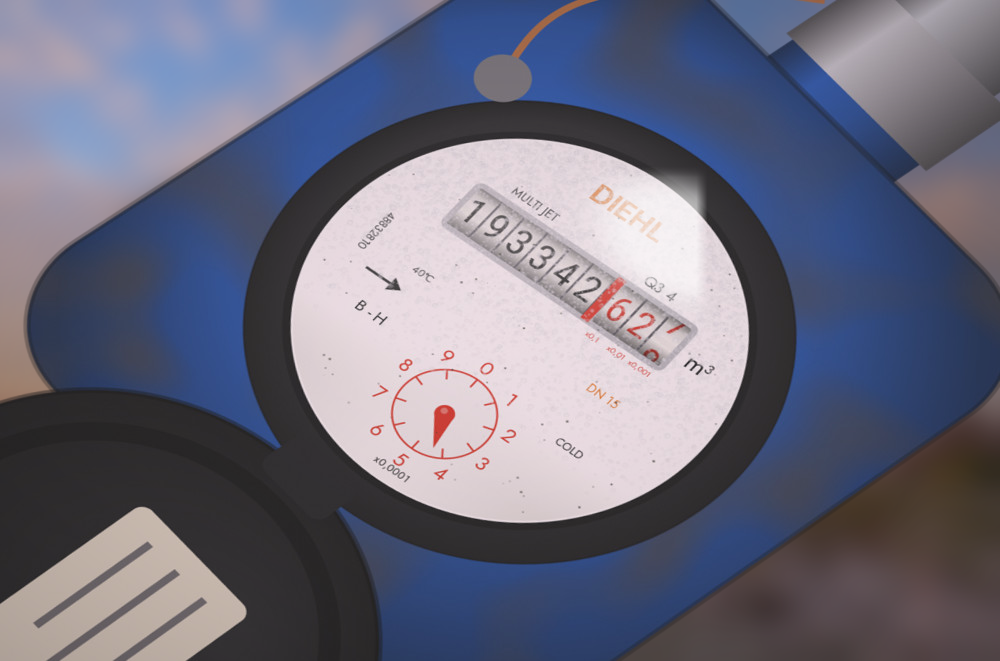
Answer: {"value": 193342.6274, "unit": "m³"}
